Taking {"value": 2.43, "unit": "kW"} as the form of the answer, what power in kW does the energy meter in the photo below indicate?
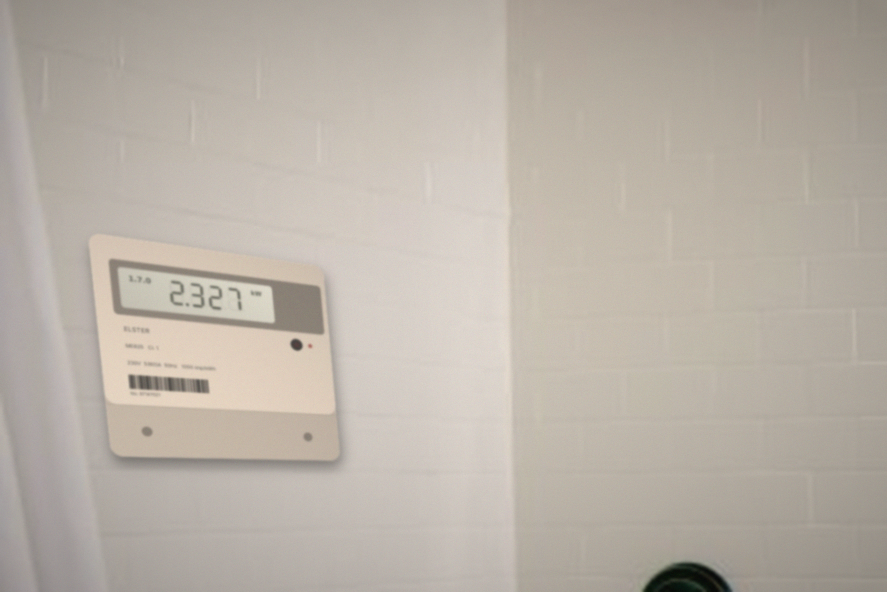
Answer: {"value": 2.327, "unit": "kW"}
